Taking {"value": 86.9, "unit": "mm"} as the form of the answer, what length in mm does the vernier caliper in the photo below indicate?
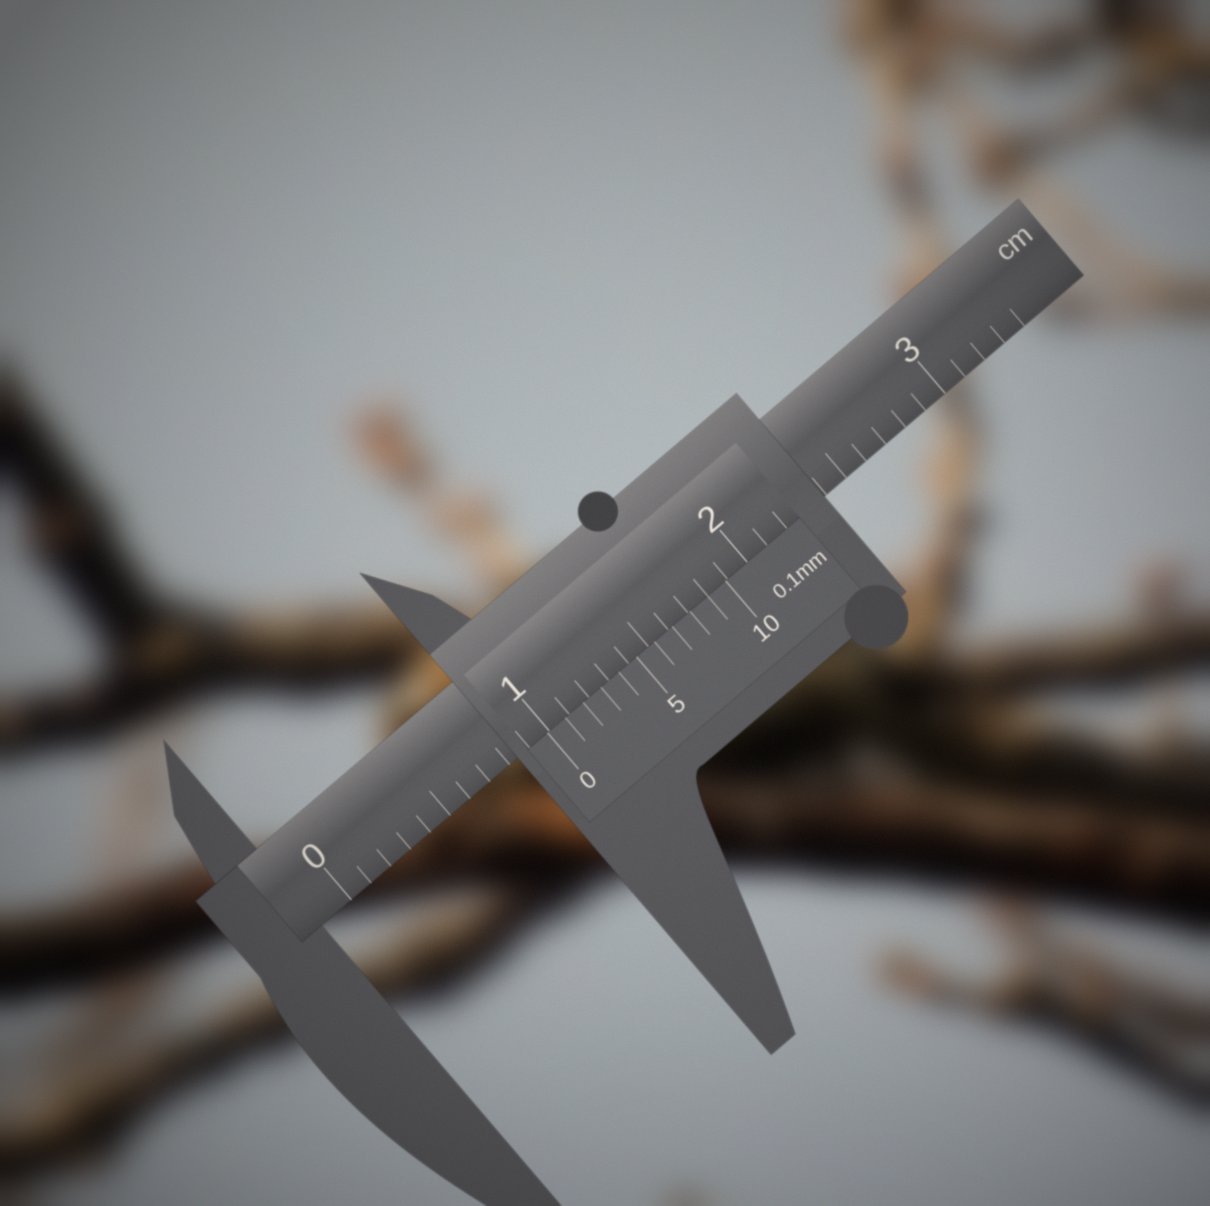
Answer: {"value": 9.9, "unit": "mm"}
